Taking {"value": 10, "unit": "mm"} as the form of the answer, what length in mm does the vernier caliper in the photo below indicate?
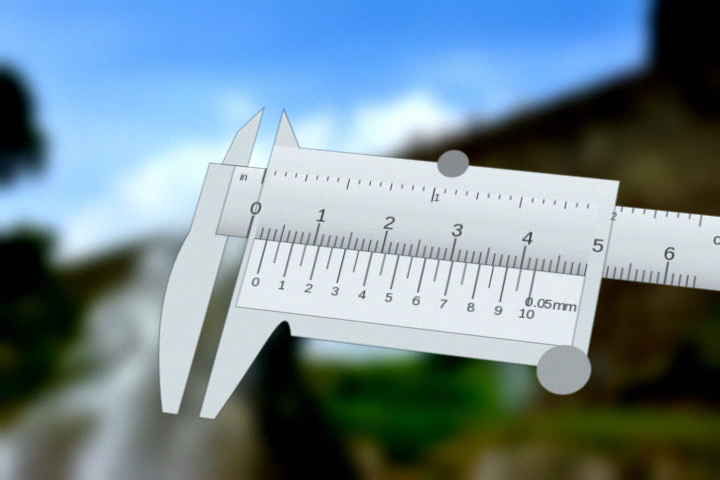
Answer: {"value": 3.0, "unit": "mm"}
